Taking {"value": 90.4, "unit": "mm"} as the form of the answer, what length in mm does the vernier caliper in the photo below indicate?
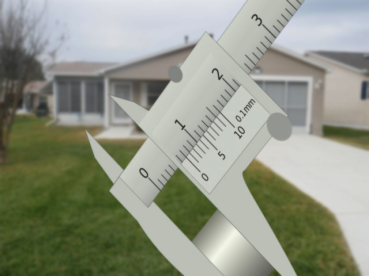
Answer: {"value": 7.0, "unit": "mm"}
